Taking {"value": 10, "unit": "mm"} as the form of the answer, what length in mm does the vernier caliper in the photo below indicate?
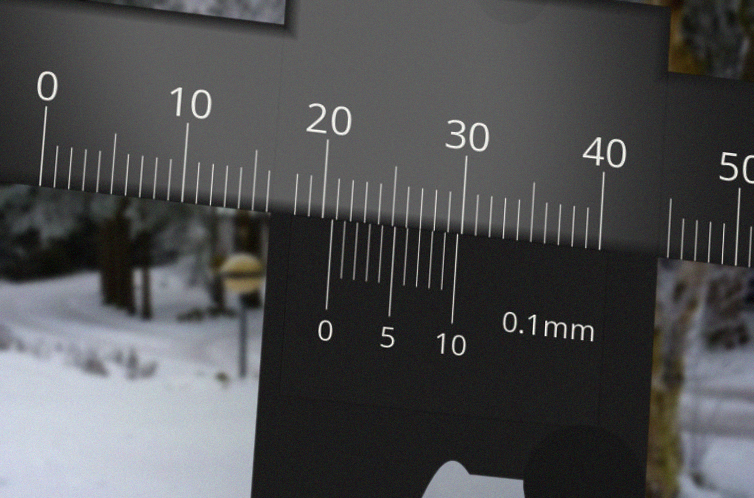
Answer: {"value": 20.7, "unit": "mm"}
